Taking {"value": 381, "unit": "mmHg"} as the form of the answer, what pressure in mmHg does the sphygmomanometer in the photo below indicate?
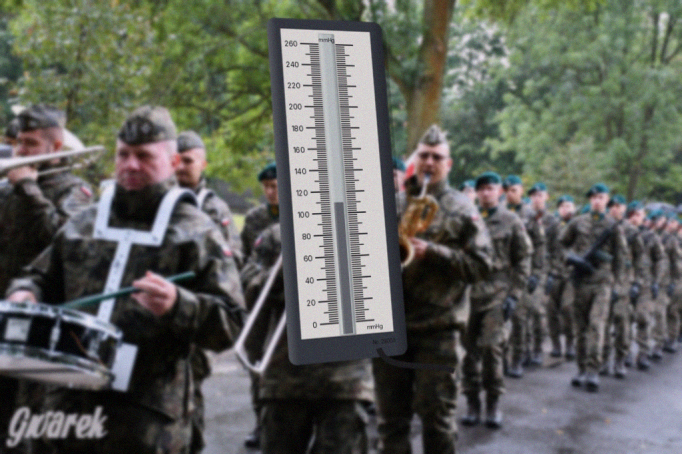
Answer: {"value": 110, "unit": "mmHg"}
